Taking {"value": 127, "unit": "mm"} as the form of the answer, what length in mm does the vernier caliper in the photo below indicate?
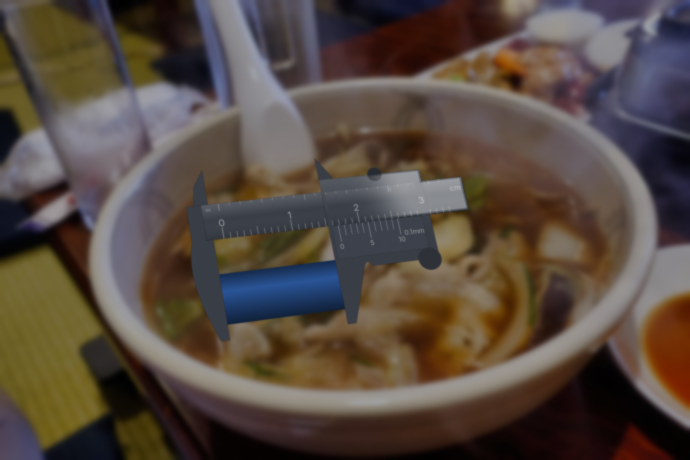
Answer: {"value": 16.8, "unit": "mm"}
